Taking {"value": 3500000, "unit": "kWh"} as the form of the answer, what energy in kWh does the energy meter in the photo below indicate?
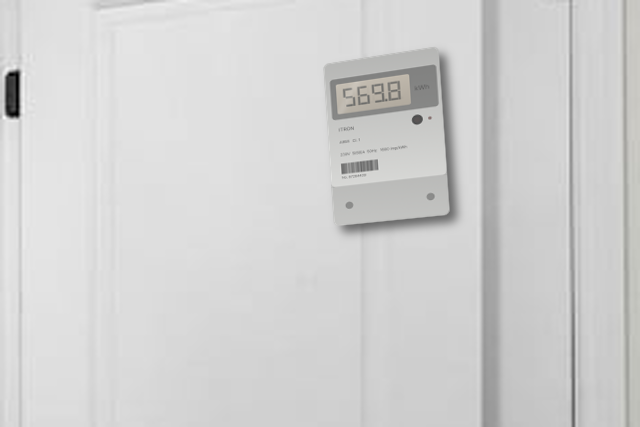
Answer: {"value": 569.8, "unit": "kWh"}
